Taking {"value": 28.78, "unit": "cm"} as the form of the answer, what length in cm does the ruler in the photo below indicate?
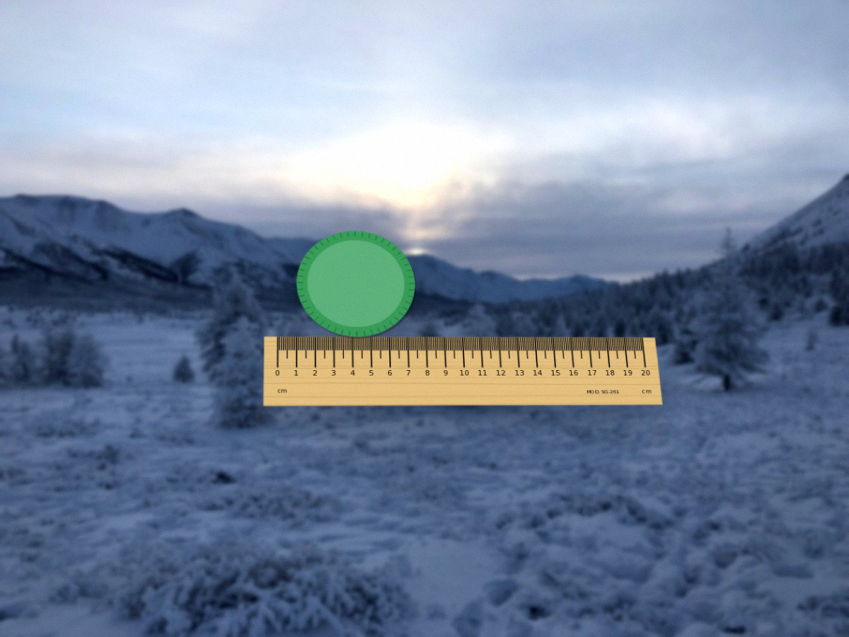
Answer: {"value": 6.5, "unit": "cm"}
